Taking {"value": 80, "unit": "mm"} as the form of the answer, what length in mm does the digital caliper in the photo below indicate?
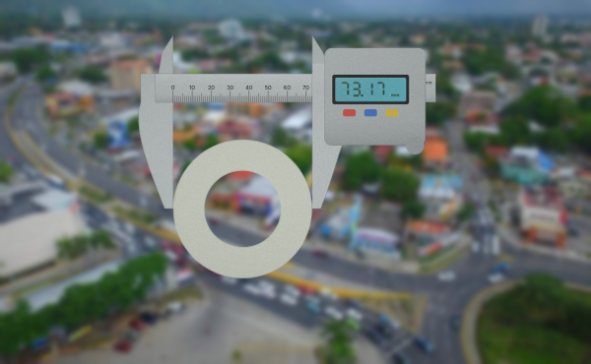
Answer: {"value": 73.17, "unit": "mm"}
